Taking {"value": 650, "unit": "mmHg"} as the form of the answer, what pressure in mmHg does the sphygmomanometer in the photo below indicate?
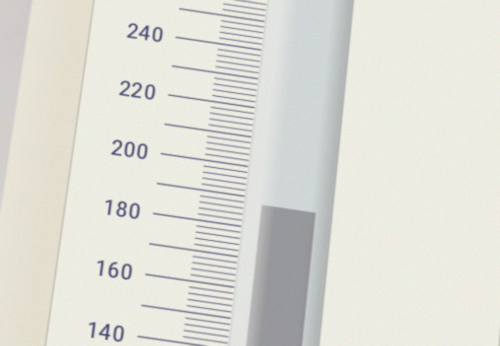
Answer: {"value": 188, "unit": "mmHg"}
